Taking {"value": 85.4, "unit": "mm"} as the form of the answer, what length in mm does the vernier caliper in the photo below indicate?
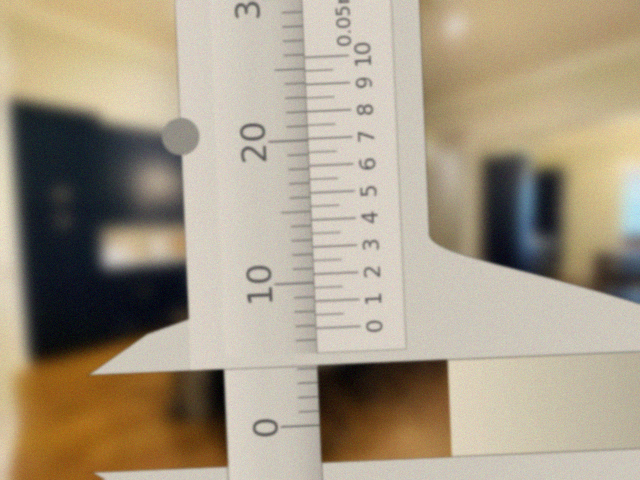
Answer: {"value": 6.8, "unit": "mm"}
